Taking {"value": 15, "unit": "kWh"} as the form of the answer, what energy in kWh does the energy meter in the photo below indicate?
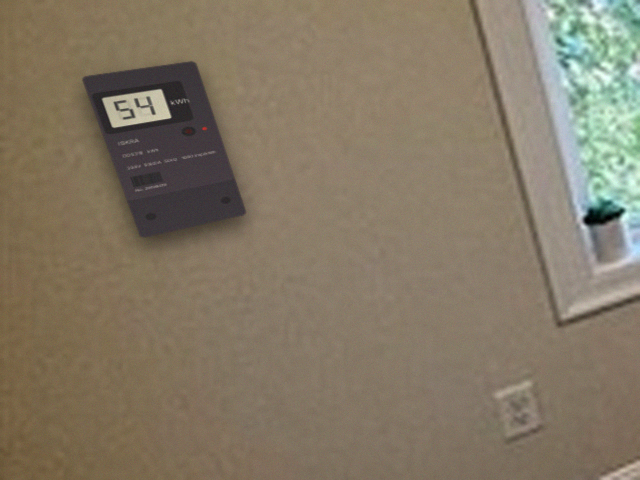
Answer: {"value": 54, "unit": "kWh"}
